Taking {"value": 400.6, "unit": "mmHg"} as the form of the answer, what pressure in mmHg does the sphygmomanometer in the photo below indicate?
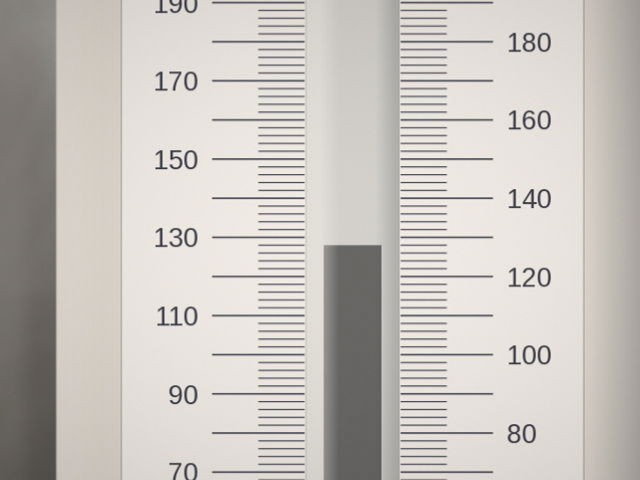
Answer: {"value": 128, "unit": "mmHg"}
